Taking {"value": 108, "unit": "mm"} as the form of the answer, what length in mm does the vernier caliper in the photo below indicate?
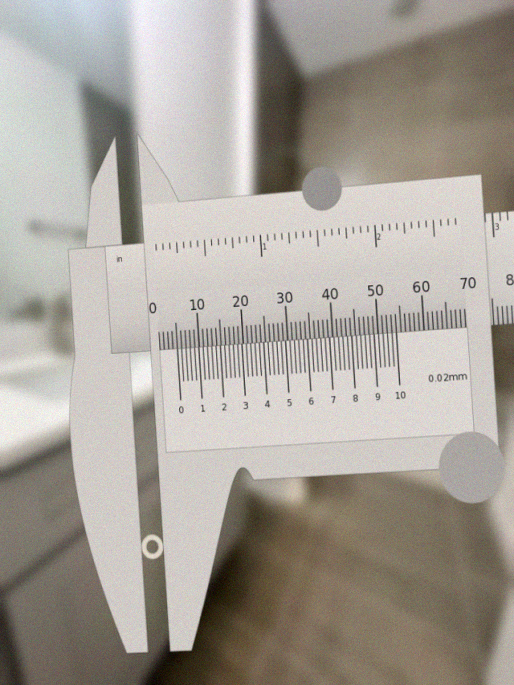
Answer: {"value": 5.0, "unit": "mm"}
